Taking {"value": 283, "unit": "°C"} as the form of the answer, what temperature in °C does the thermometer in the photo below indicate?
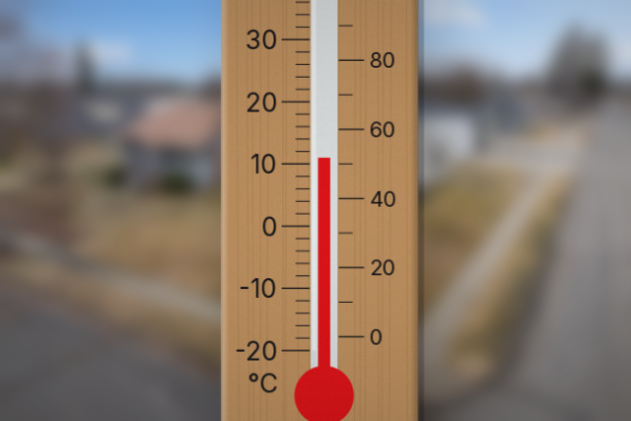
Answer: {"value": 11, "unit": "°C"}
